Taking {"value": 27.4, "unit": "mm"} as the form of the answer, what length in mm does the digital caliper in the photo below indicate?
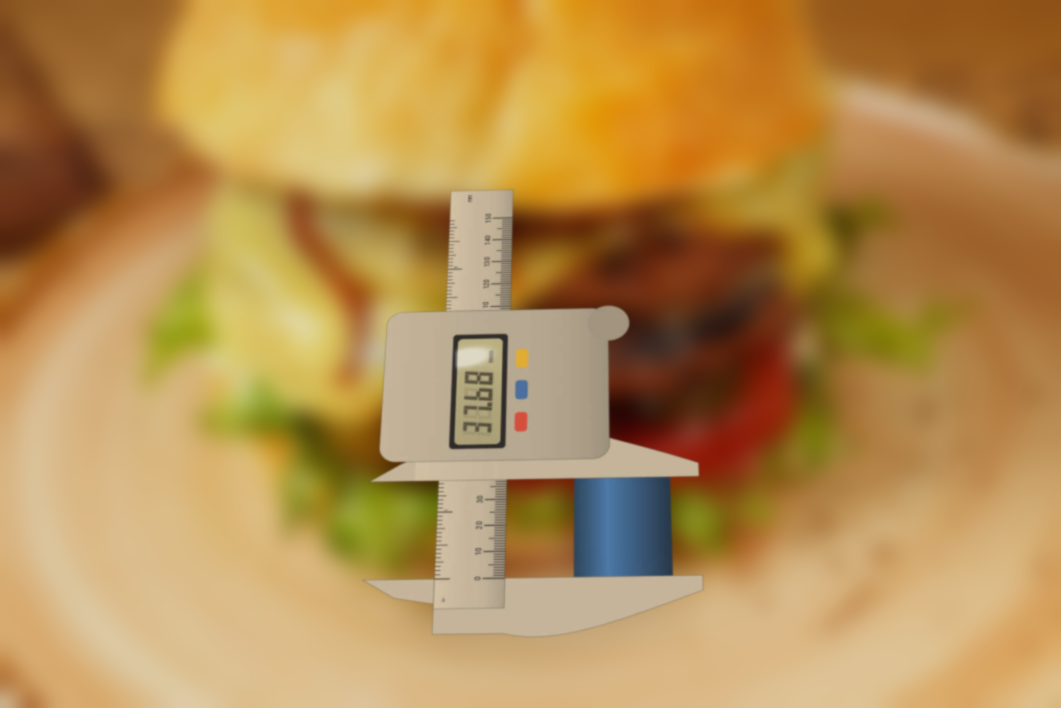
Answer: {"value": 37.68, "unit": "mm"}
